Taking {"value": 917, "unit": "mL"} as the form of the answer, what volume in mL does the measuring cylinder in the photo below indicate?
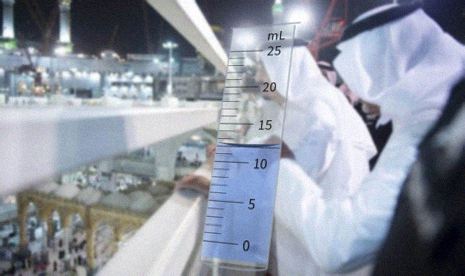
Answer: {"value": 12, "unit": "mL"}
